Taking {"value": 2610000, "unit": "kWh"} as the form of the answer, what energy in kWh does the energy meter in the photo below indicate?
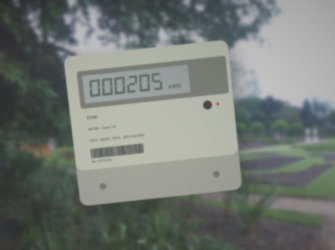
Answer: {"value": 205, "unit": "kWh"}
